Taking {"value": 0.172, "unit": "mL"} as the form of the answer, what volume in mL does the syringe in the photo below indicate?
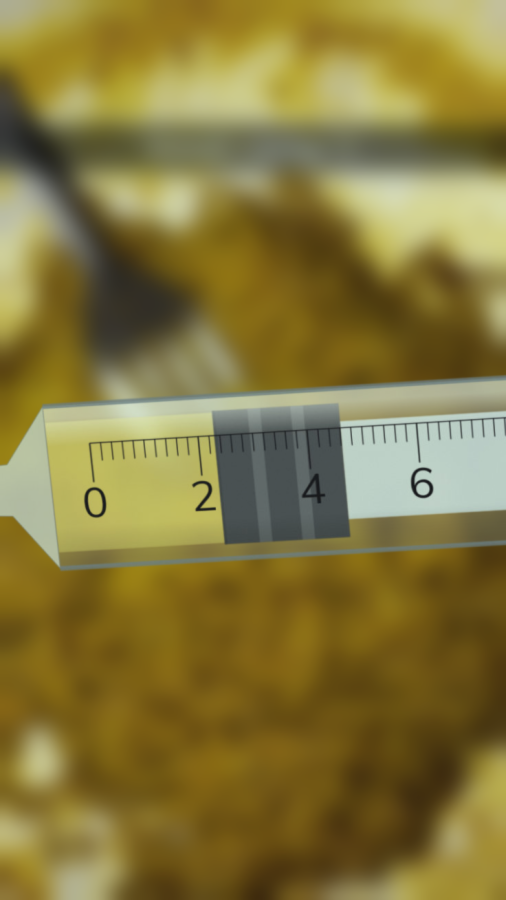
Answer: {"value": 2.3, "unit": "mL"}
